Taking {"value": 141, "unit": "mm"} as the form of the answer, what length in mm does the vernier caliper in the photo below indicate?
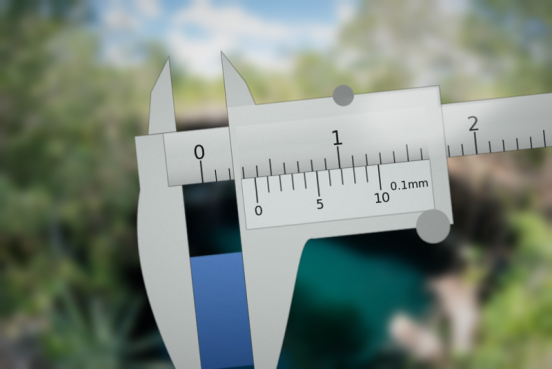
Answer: {"value": 3.8, "unit": "mm"}
